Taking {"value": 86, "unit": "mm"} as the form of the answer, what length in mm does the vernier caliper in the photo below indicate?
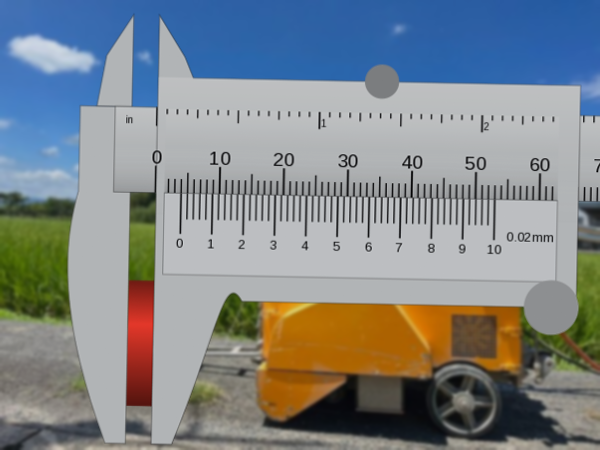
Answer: {"value": 4.0, "unit": "mm"}
